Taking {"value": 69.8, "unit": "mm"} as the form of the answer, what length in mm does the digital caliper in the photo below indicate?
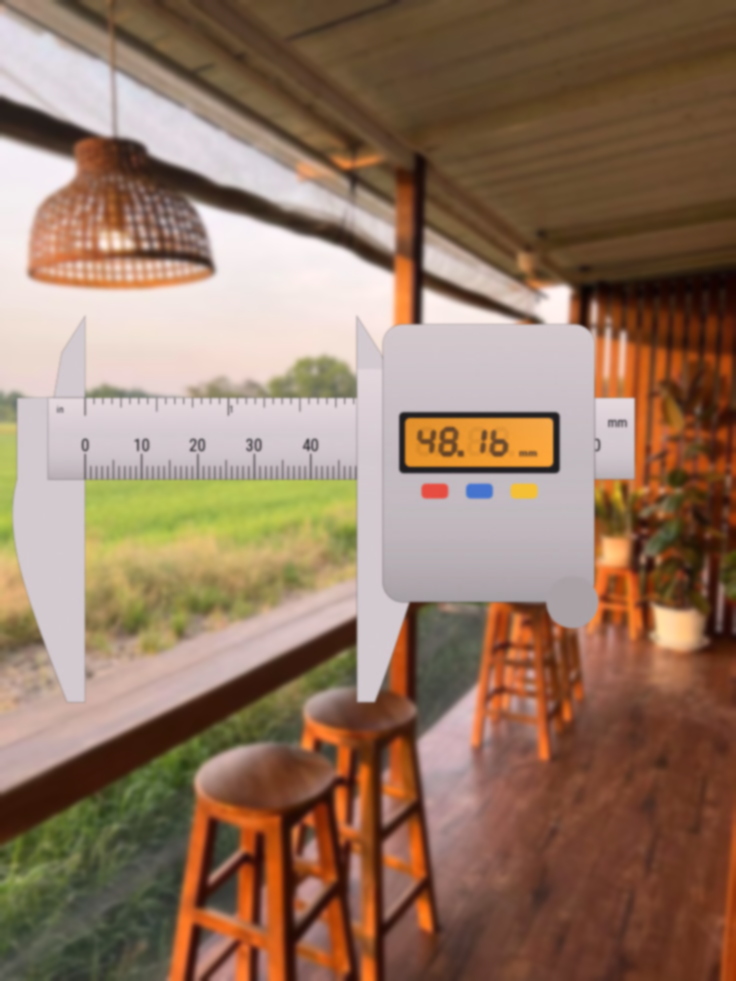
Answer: {"value": 48.16, "unit": "mm"}
